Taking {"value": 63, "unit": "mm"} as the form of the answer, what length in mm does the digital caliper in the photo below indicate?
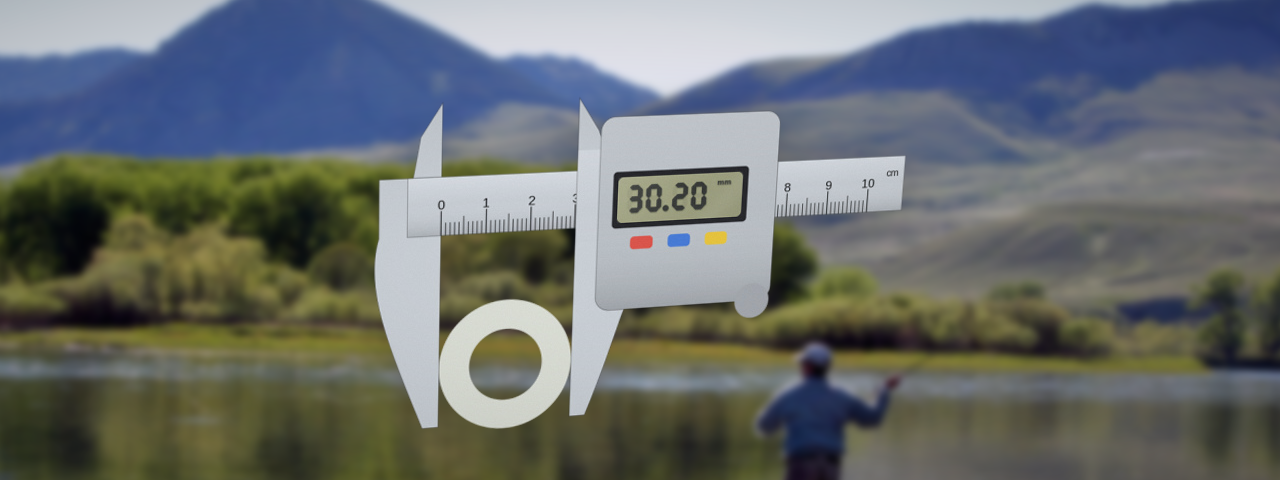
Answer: {"value": 30.20, "unit": "mm"}
